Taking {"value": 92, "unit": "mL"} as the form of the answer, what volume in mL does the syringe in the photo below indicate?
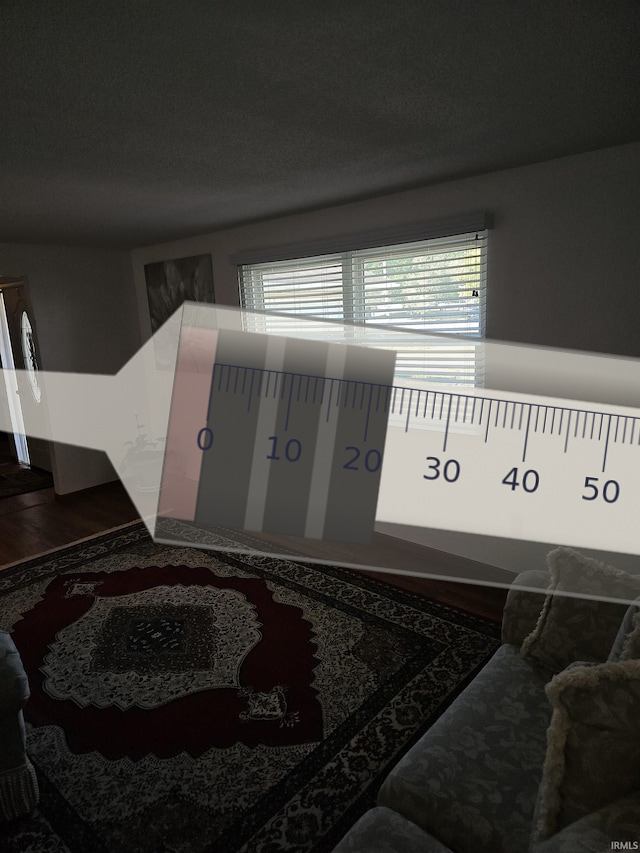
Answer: {"value": 0, "unit": "mL"}
